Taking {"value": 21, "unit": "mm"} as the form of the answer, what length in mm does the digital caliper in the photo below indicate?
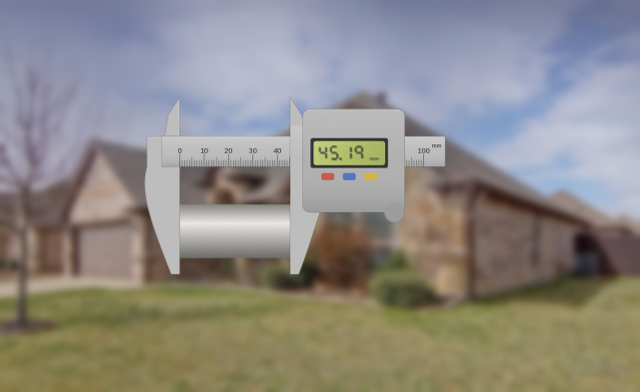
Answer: {"value": 45.19, "unit": "mm"}
